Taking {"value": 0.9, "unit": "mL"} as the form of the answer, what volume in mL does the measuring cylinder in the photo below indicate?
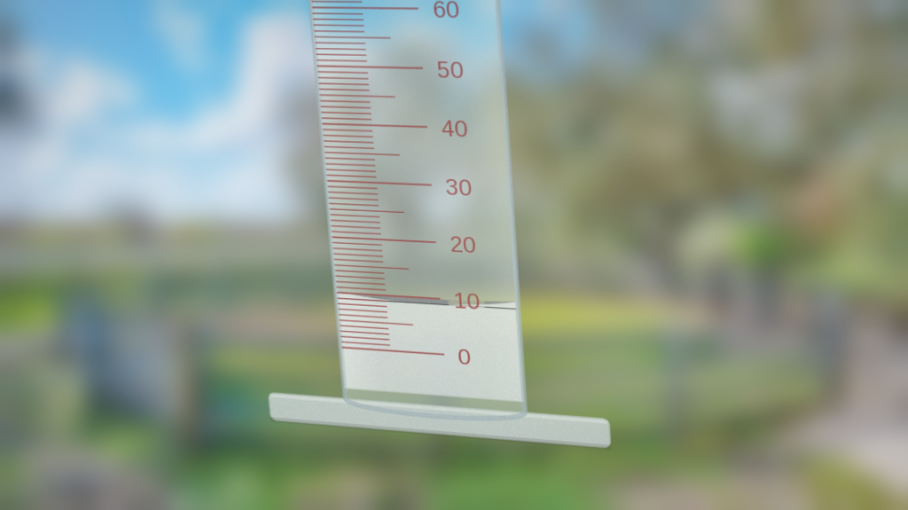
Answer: {"value": 9, "unit": "mL"}
